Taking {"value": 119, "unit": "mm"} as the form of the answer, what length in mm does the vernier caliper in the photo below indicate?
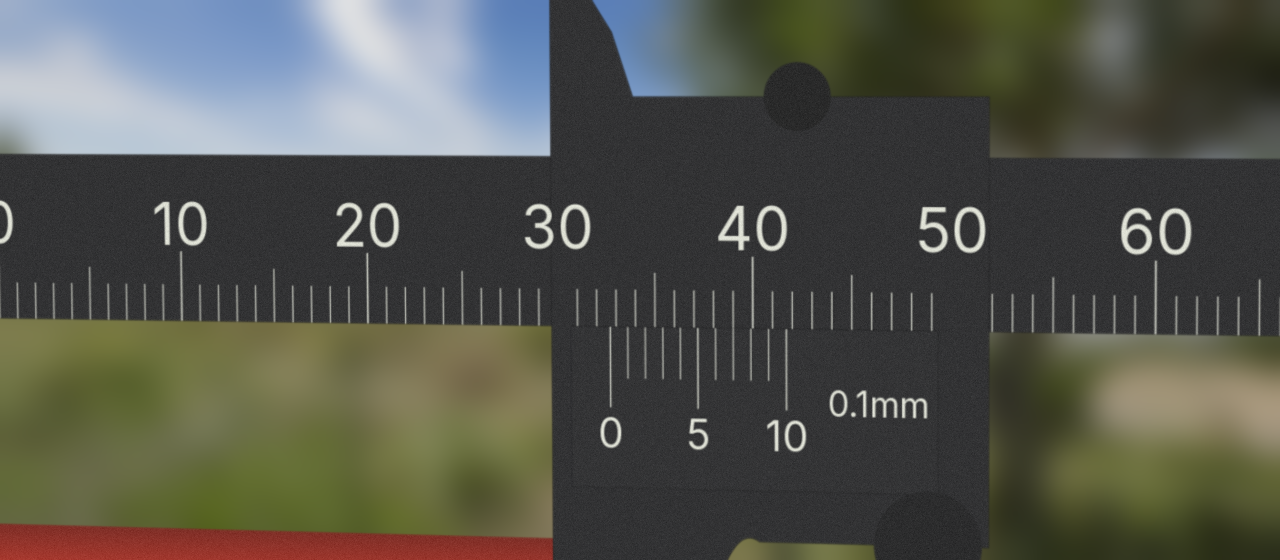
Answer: {"value": 32.7, "unit": "mm"}
